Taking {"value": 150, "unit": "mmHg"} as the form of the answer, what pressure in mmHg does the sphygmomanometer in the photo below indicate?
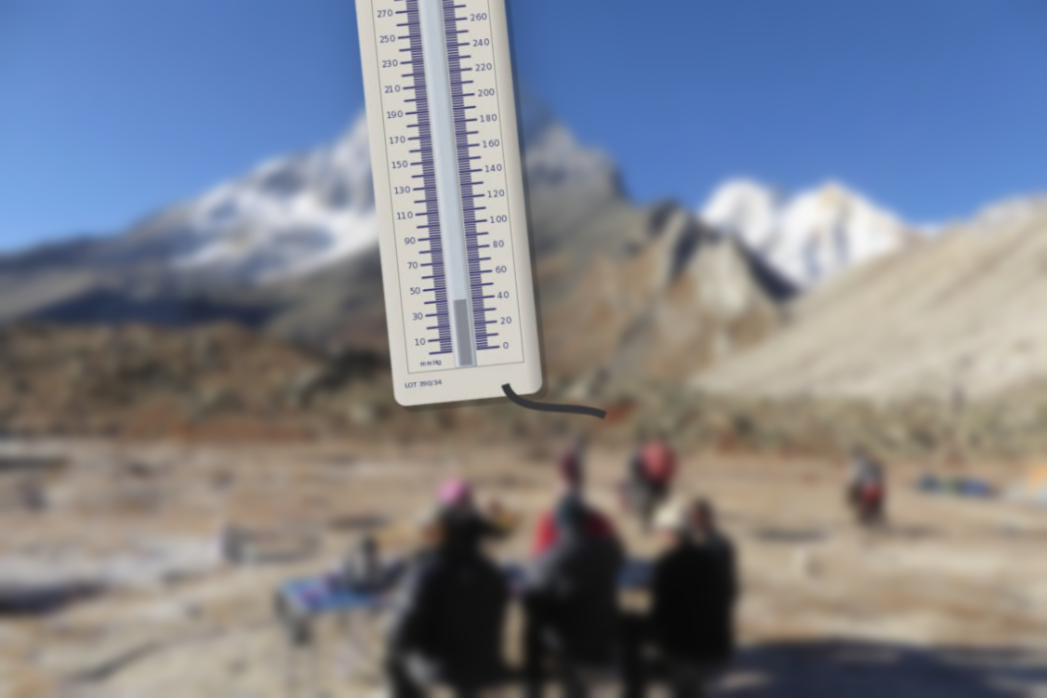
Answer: {"value": 40, "unit": "mmHg"}
